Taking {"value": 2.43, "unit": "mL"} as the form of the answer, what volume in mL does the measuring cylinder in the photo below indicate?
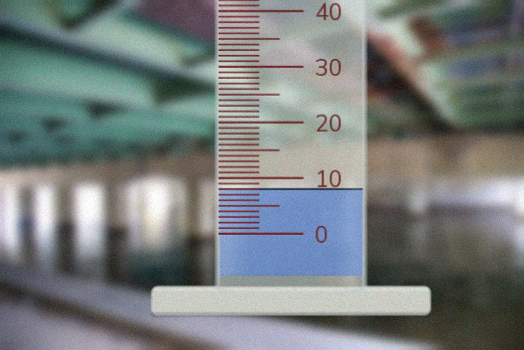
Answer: {"value": 8, "unit": "mL"}
